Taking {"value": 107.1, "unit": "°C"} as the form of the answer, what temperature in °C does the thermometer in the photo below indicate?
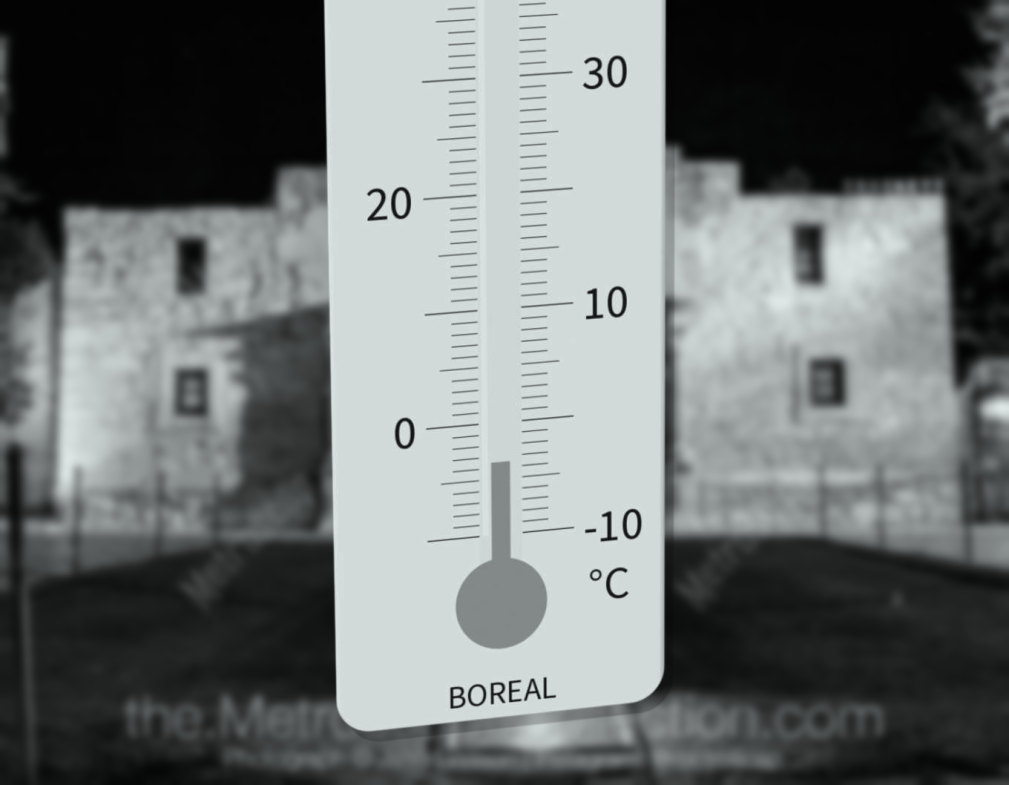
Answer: {"value": -3.5, "unit": "°C"}
